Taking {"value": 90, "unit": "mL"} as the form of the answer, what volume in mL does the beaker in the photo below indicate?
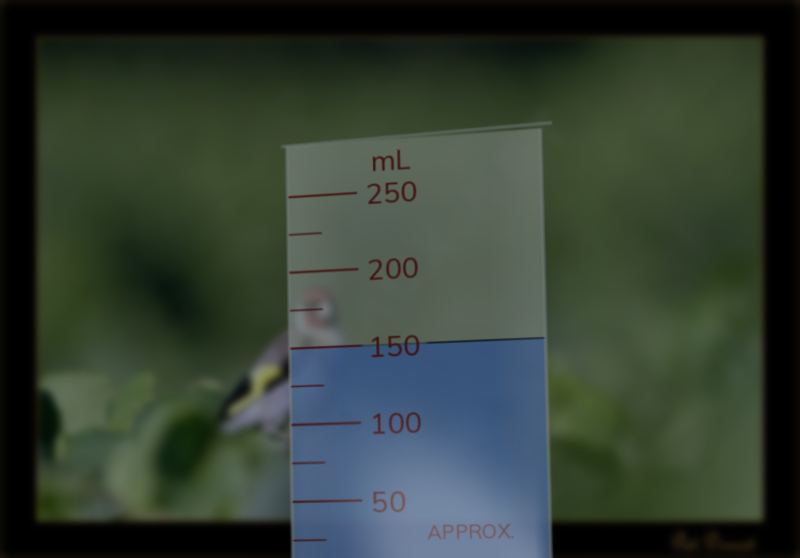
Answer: {"value": 150, "unit": "mL"}
